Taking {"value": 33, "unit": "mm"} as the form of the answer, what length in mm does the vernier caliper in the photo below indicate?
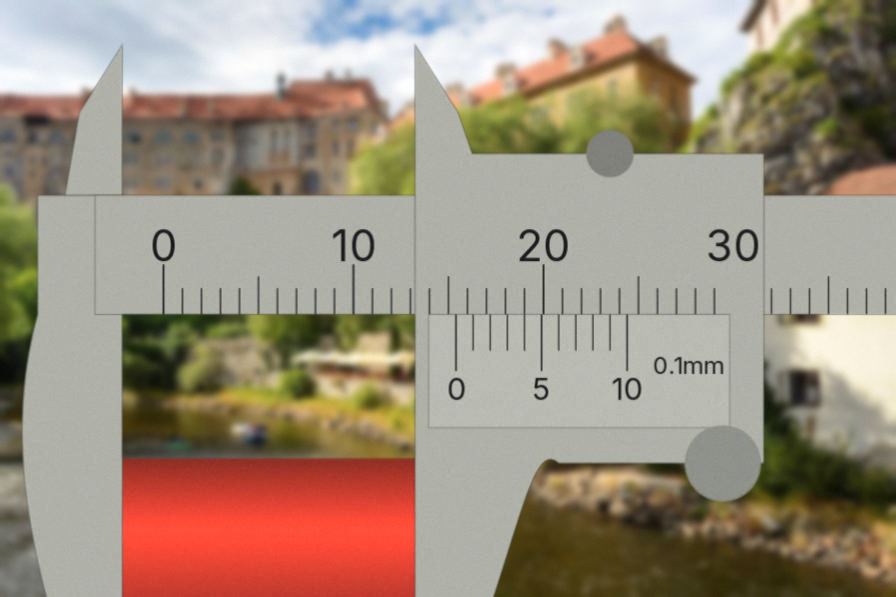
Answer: {"value": 15.4, "unit": "mm"}
